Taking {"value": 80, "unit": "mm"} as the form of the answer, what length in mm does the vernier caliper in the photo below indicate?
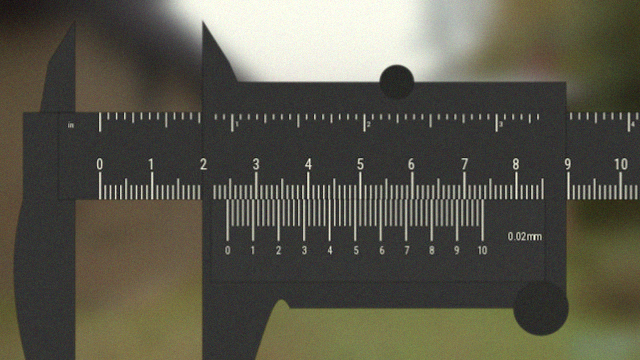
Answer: {"value": 24.5, "unit": "mm"}
